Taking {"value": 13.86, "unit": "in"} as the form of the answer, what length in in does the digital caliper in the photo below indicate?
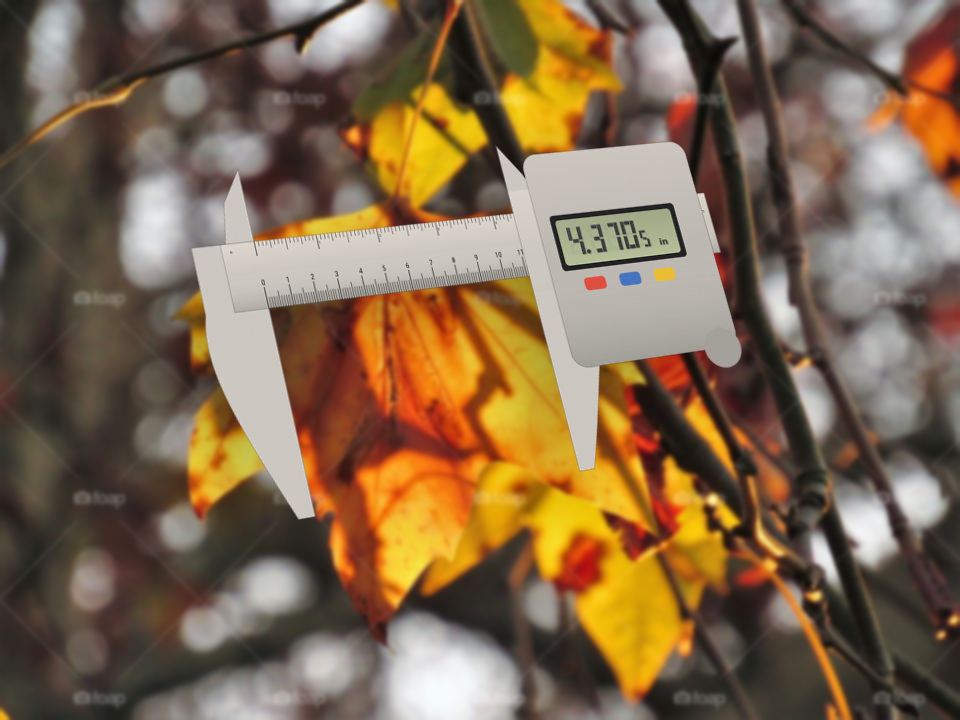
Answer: {"value": 4.3705, "unit": "in"}
